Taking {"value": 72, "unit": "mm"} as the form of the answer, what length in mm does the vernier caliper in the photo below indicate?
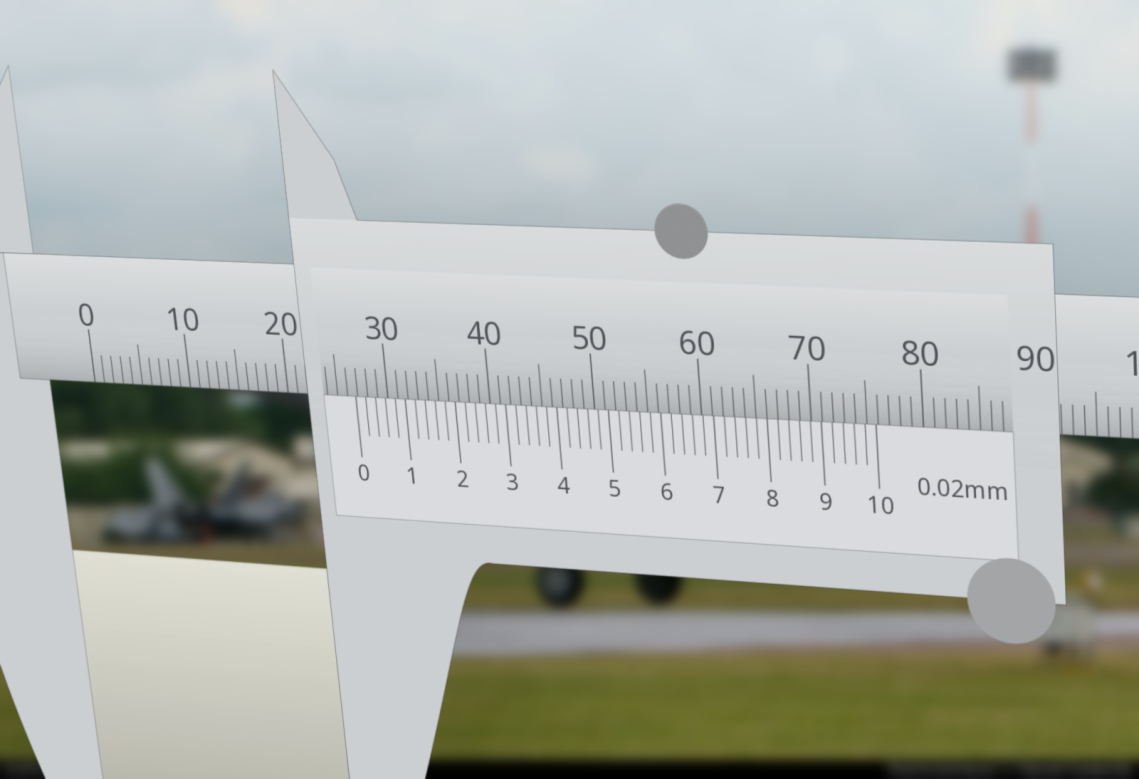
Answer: {"value": 26.8, "unit": "mm"}
